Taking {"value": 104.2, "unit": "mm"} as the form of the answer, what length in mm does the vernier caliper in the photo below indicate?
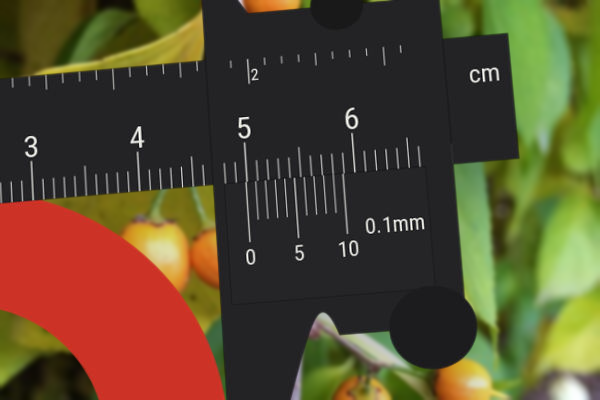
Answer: {"value": 49.9, "unit": "mm"}
